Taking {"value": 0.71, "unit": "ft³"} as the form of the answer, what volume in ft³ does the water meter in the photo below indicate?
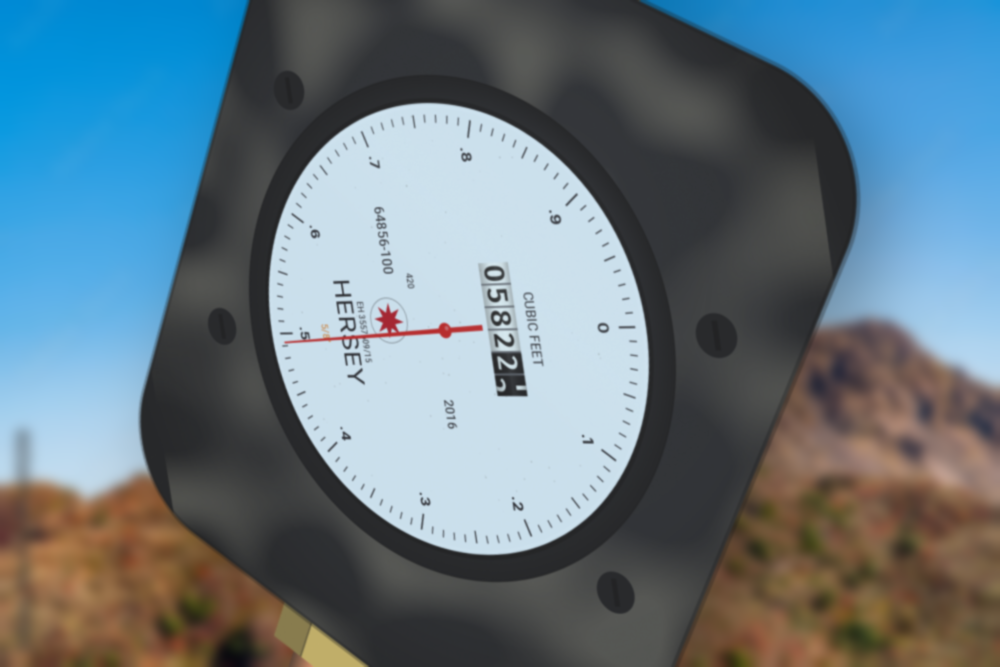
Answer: {"value": 58221.49, "unit": "ft³"}
